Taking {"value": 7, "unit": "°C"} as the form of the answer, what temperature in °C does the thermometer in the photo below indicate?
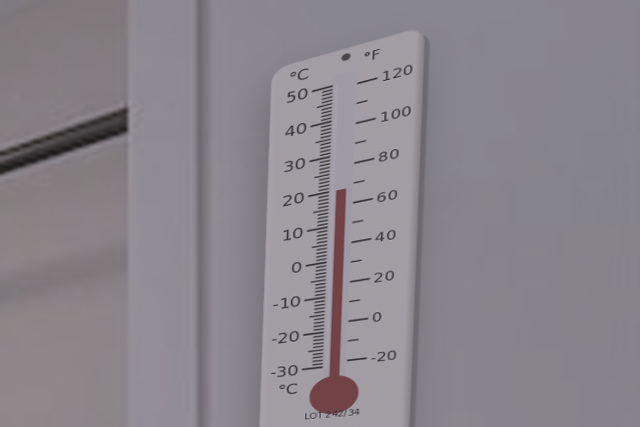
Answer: {"value": 20, "unit": "°C"}
